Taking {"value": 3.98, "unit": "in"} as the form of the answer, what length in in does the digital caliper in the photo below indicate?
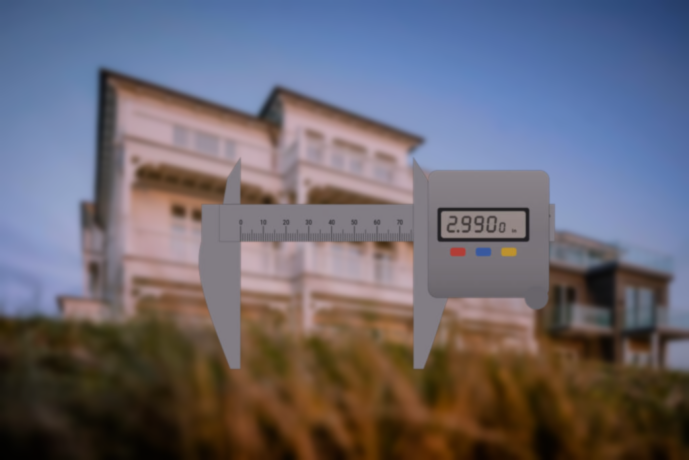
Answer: {"value": 2.9900, "unit": "in"}
